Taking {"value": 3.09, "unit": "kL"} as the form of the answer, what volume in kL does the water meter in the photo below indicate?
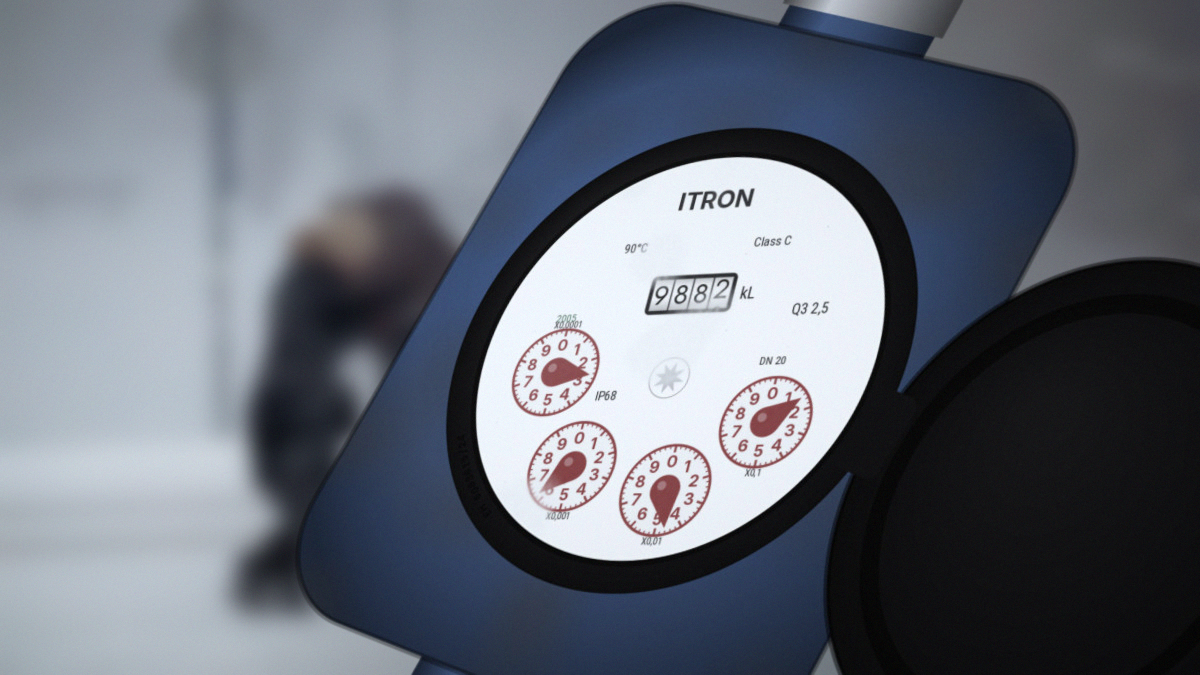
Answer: {"value": 9882.1462, "unit": "kL"}
